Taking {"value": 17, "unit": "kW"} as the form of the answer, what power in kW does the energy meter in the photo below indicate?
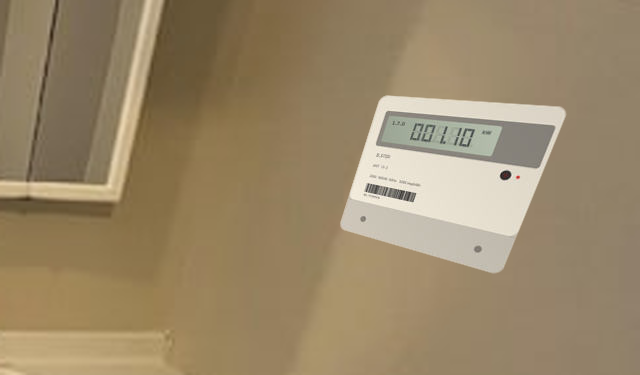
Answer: {"value": 1.10, "unit": "kW"}
